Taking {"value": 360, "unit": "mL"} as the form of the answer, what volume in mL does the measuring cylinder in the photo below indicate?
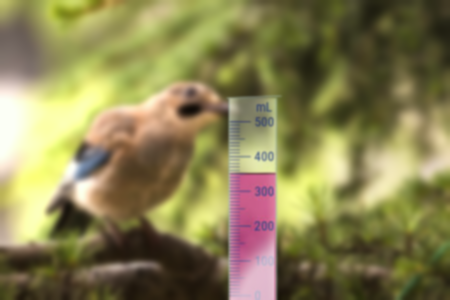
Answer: {"value": 350, "unit": "mL"}
